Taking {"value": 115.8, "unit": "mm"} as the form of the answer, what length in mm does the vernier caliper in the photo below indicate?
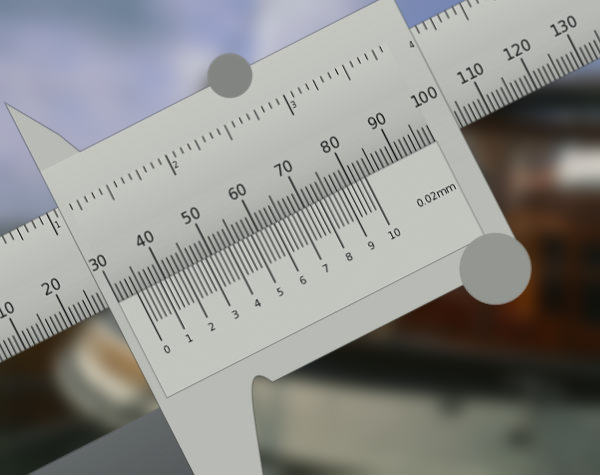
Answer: {"value": 34.0, "unit": "mm"}
